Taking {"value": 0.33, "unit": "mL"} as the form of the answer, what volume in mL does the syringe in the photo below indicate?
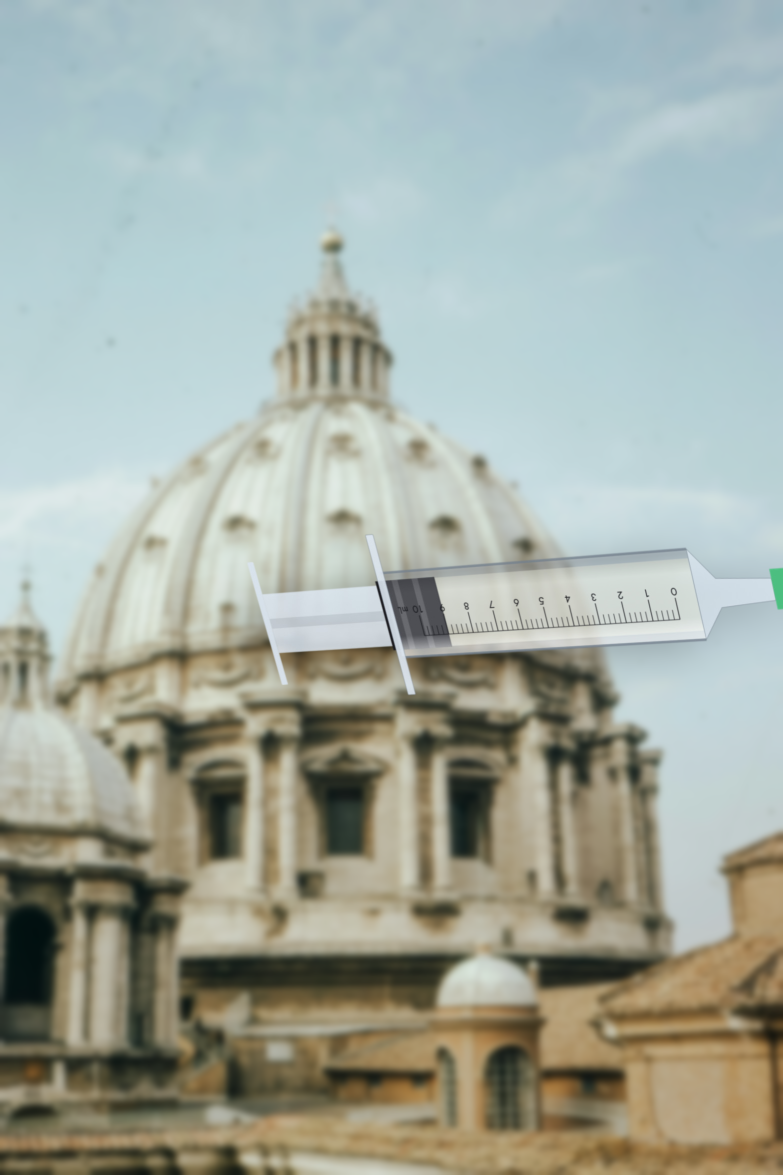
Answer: {"value": 9, "unit": "mL"}
